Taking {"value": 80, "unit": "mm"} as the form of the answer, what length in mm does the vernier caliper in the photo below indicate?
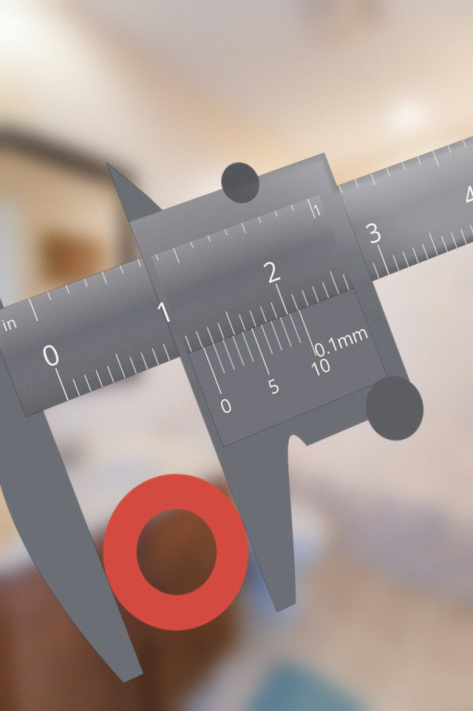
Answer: {"value": 12.1, "unit": "mm"}
